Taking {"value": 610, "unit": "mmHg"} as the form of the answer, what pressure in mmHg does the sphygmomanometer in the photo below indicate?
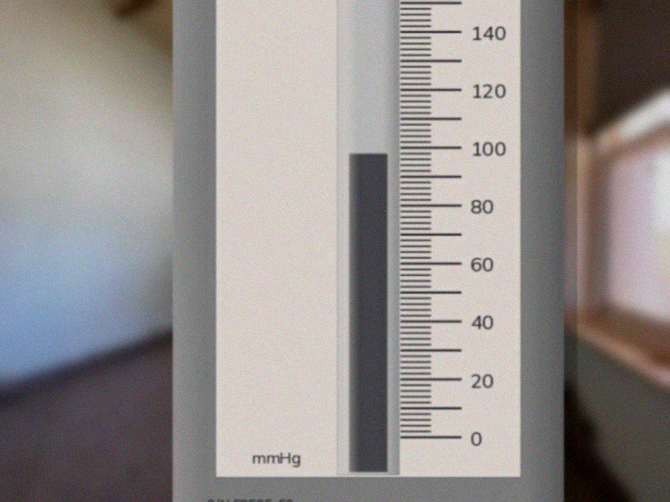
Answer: {"value": 98, "unit": "mmHg"}
